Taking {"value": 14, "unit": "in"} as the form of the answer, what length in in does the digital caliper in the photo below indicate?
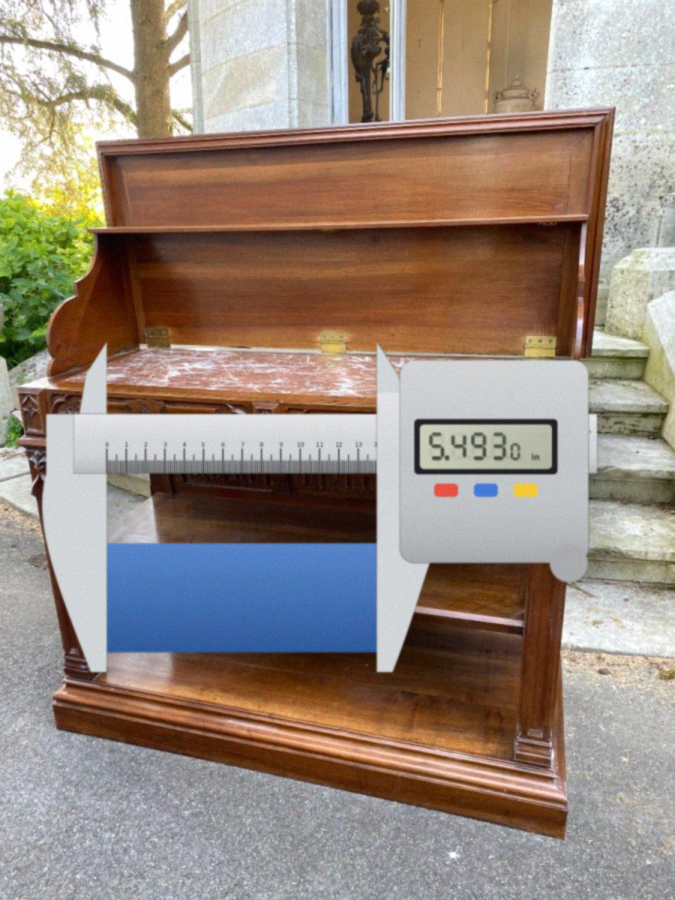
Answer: {"value": 5.4930, "unit": "in"}
